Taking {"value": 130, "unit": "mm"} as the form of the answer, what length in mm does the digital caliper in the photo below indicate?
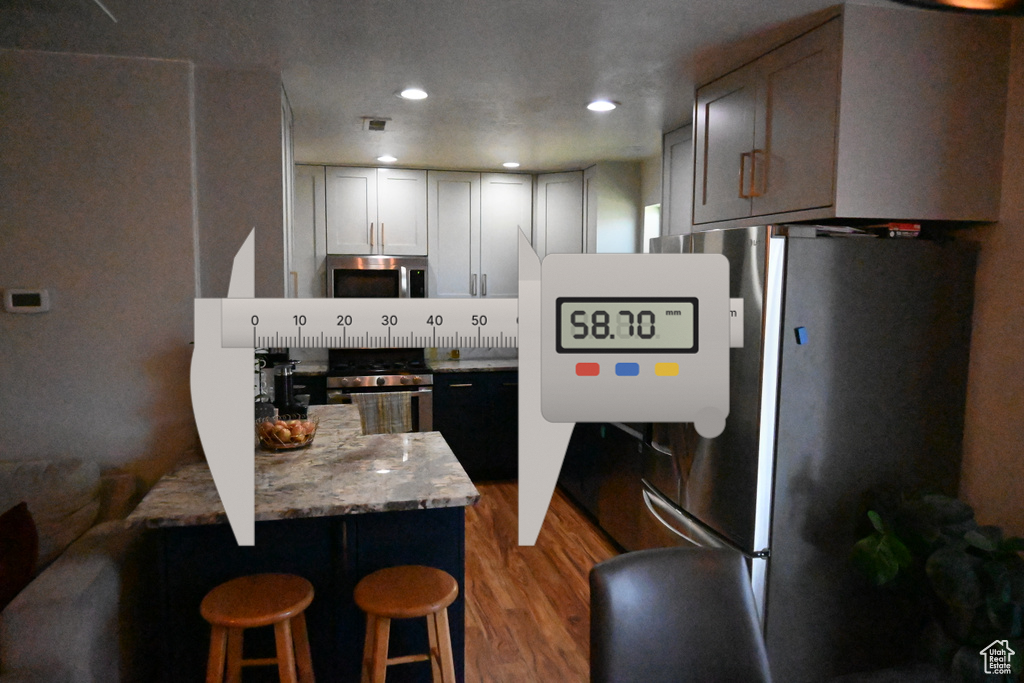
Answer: {"value": 58.70, "unit": "mm"}
